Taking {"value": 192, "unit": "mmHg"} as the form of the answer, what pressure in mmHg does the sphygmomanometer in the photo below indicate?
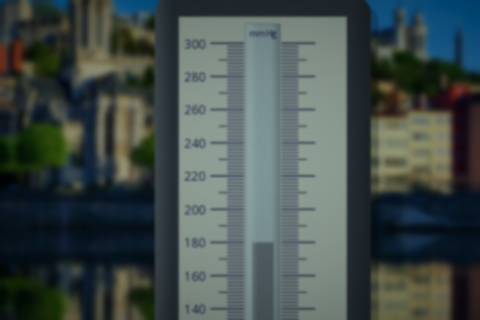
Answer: {"value": 180, "unit": "mmHg"}
